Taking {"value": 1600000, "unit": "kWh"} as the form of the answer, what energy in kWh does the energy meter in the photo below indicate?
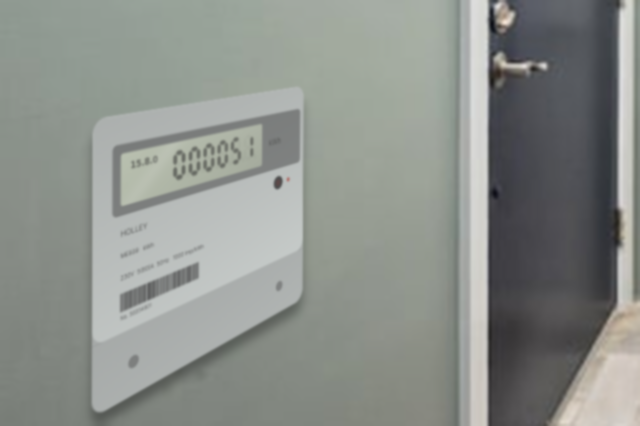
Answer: {"value": 51, "unit": "kWh"}
